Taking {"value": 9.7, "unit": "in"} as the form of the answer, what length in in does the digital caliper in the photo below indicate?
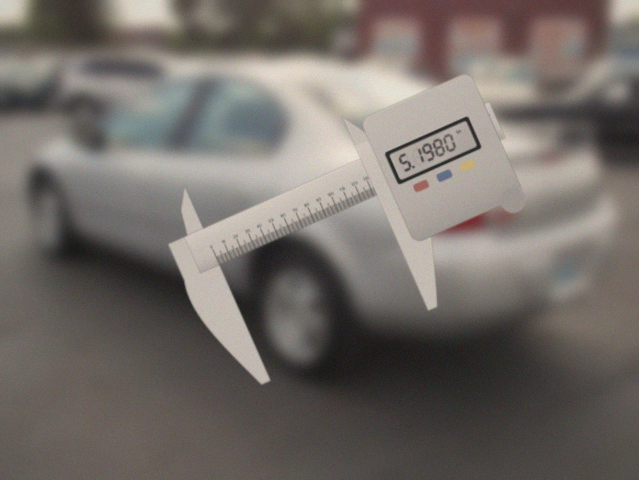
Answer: {"value": 5.1980, "unit": "in"}
